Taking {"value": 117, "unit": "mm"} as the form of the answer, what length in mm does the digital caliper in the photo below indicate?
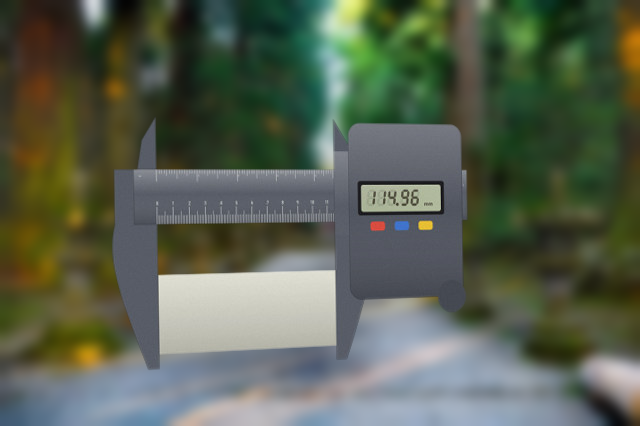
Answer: {"value": 114.96, "unit": "mm"}
